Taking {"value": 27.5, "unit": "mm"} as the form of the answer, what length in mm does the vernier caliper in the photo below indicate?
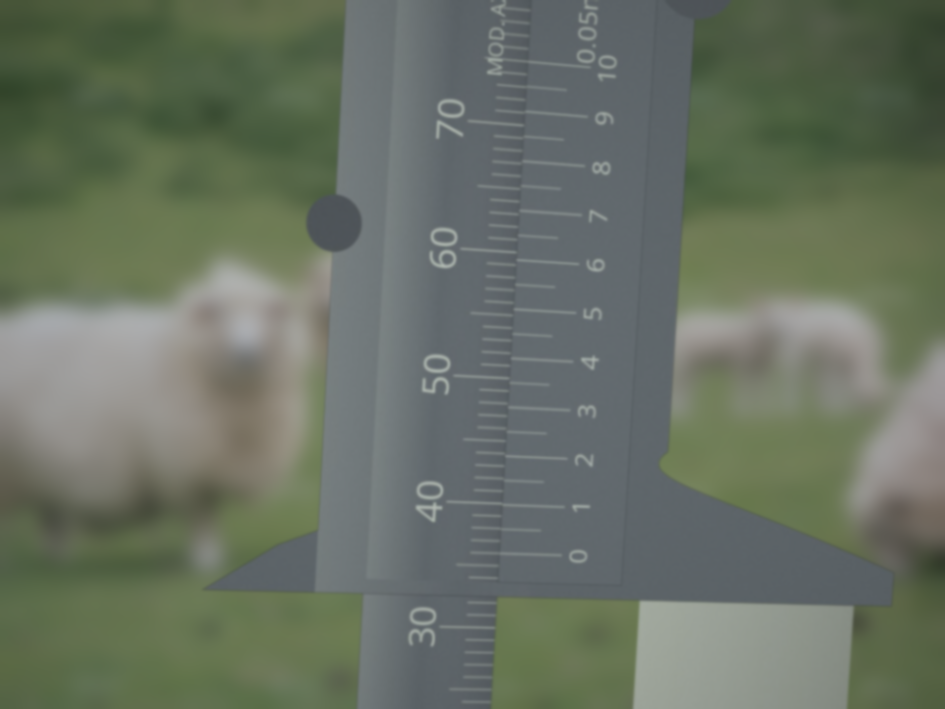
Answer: {"value": 36.0, "unit": "mm"}
